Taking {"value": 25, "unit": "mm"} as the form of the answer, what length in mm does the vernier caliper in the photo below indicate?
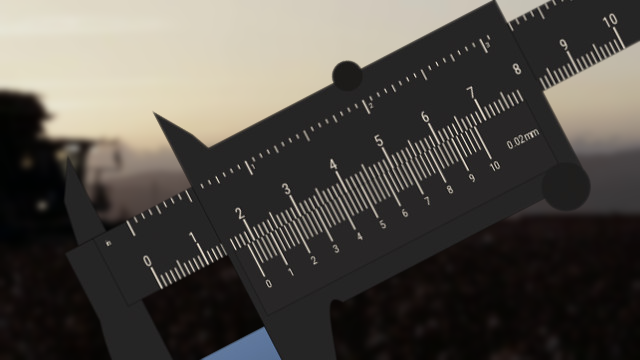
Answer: {"value": 18.5, "unit": "mm"}
